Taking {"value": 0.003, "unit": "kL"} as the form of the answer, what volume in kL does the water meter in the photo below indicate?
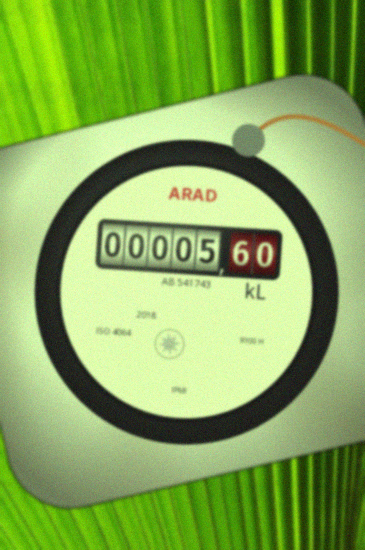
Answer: {"value": 5.60, "unit": "kL"}
